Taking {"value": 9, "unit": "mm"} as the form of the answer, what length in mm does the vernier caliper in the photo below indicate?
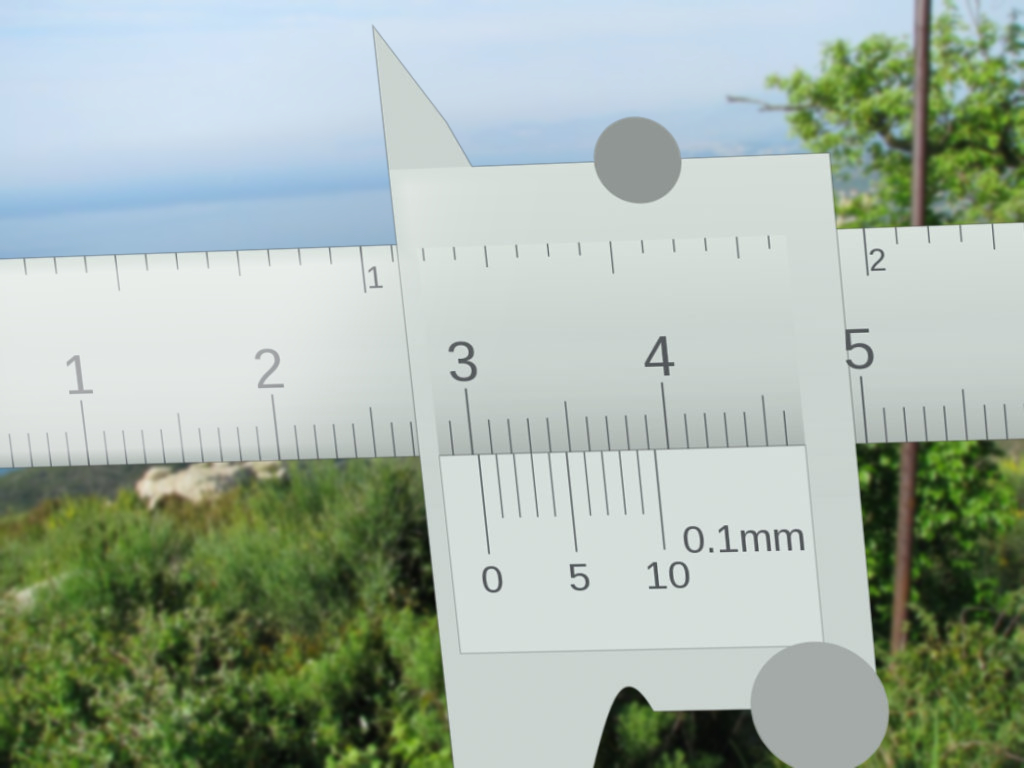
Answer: {"value": 30.3, "unit": "mm"}
